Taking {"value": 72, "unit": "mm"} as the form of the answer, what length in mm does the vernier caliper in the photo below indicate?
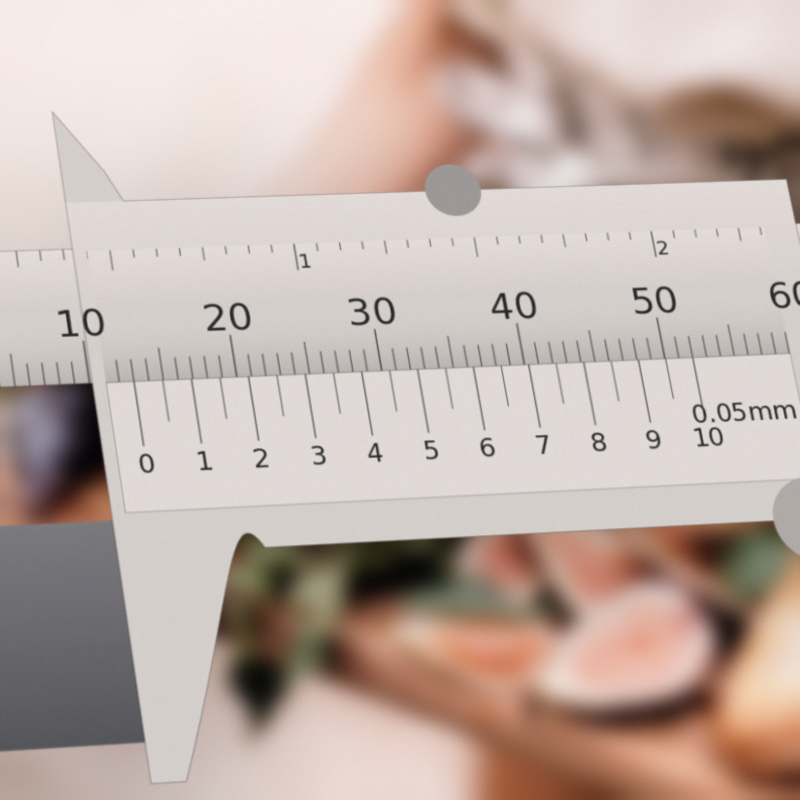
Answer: {"value": 13.0, "unit": "mm"}
